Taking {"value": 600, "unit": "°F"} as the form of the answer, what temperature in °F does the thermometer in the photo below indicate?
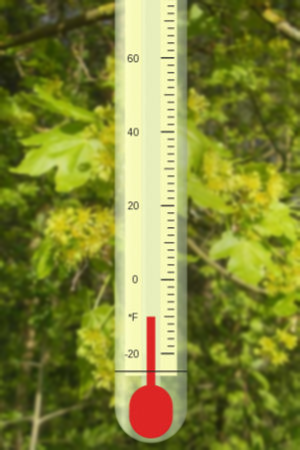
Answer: {"value": -10, "unit": "°F"}
